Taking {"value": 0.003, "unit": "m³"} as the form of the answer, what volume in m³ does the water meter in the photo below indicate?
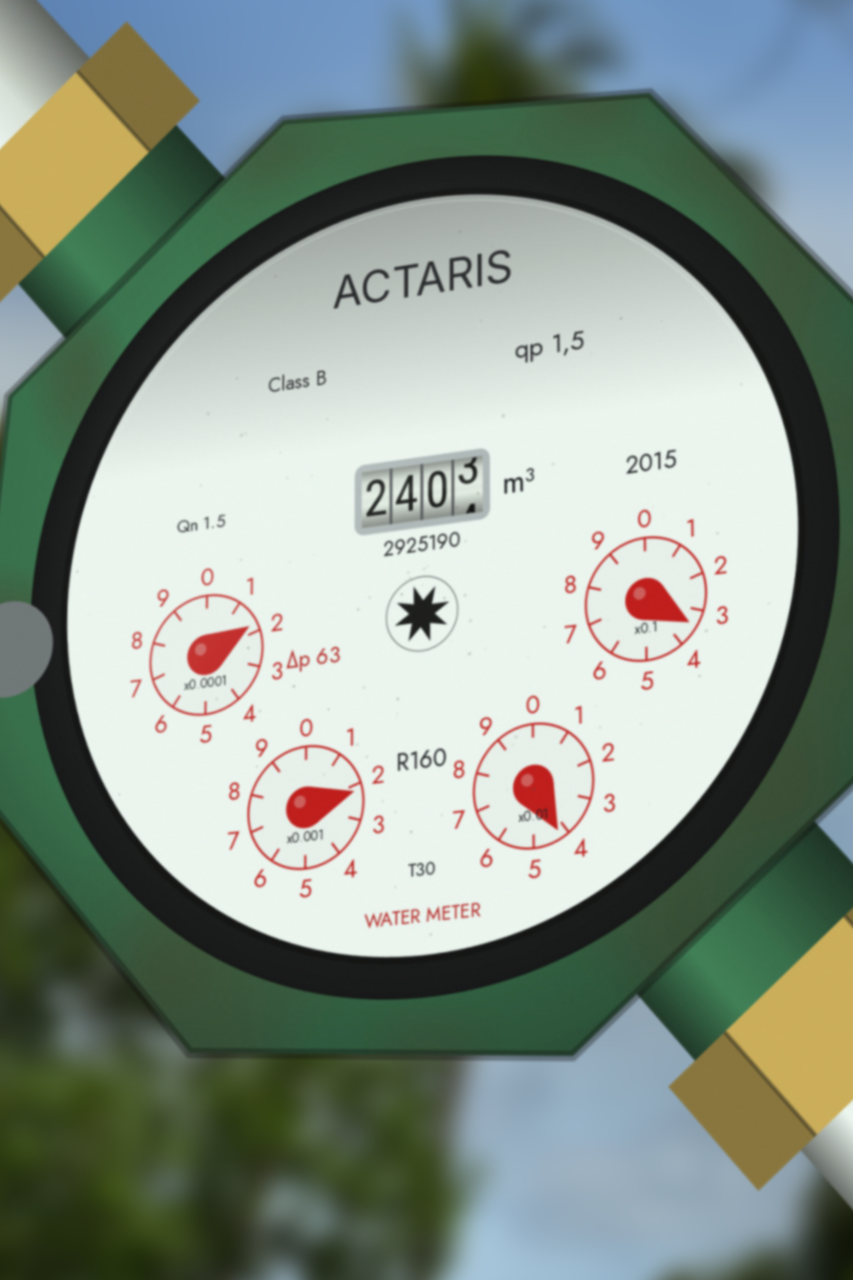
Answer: {"value": 2403.3421, "unit": "m³"}
